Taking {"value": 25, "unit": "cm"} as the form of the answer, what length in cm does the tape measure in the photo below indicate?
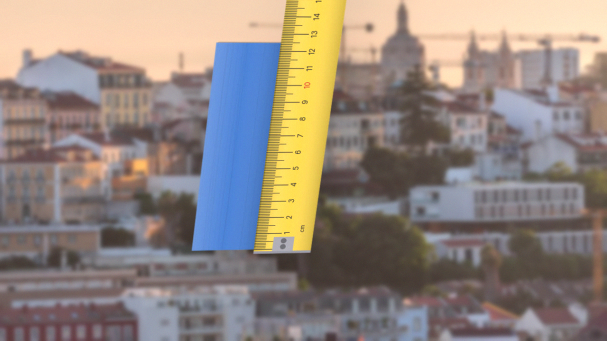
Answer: {"value": 12.5, "unit": "cm"}
